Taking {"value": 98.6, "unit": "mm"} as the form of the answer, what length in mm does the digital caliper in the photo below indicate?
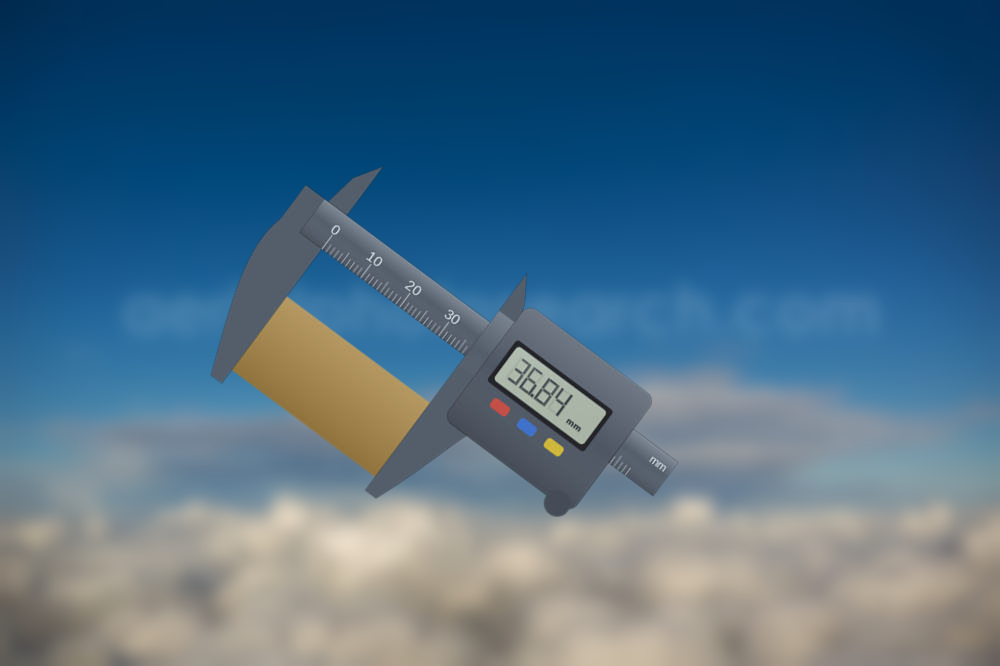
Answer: {"value": 36.84, "unit": "mm"}
